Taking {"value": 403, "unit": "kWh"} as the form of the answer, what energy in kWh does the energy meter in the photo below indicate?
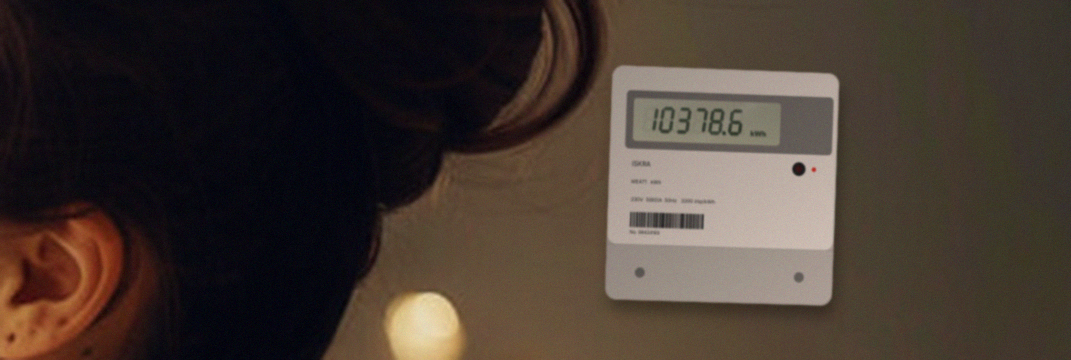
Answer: {"value": 10378.6, "unit": "kWh"}
